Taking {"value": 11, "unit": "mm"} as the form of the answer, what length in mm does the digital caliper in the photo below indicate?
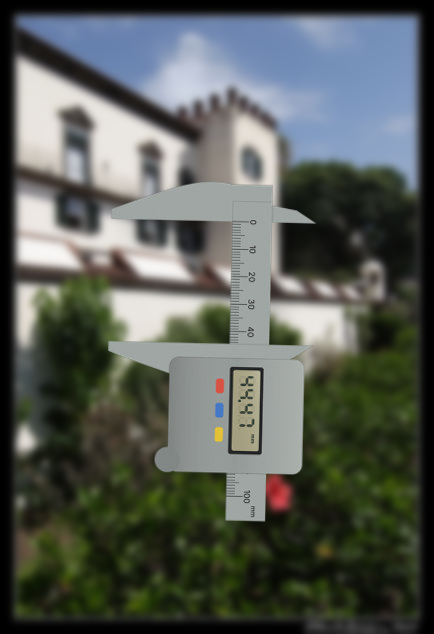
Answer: {"value": 44.47, "unit": "mm"}
